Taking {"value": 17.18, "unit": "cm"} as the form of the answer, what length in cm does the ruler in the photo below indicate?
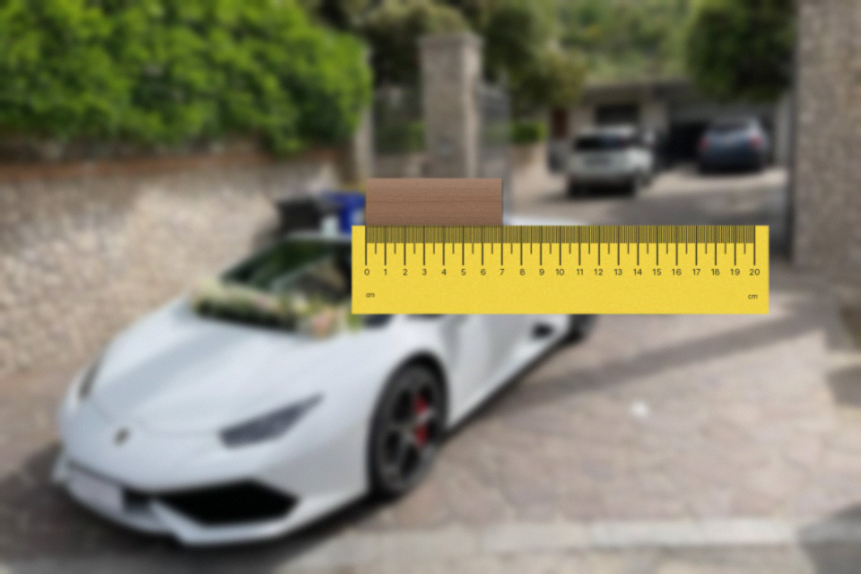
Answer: {"value": 7, "unit": "cm"}
